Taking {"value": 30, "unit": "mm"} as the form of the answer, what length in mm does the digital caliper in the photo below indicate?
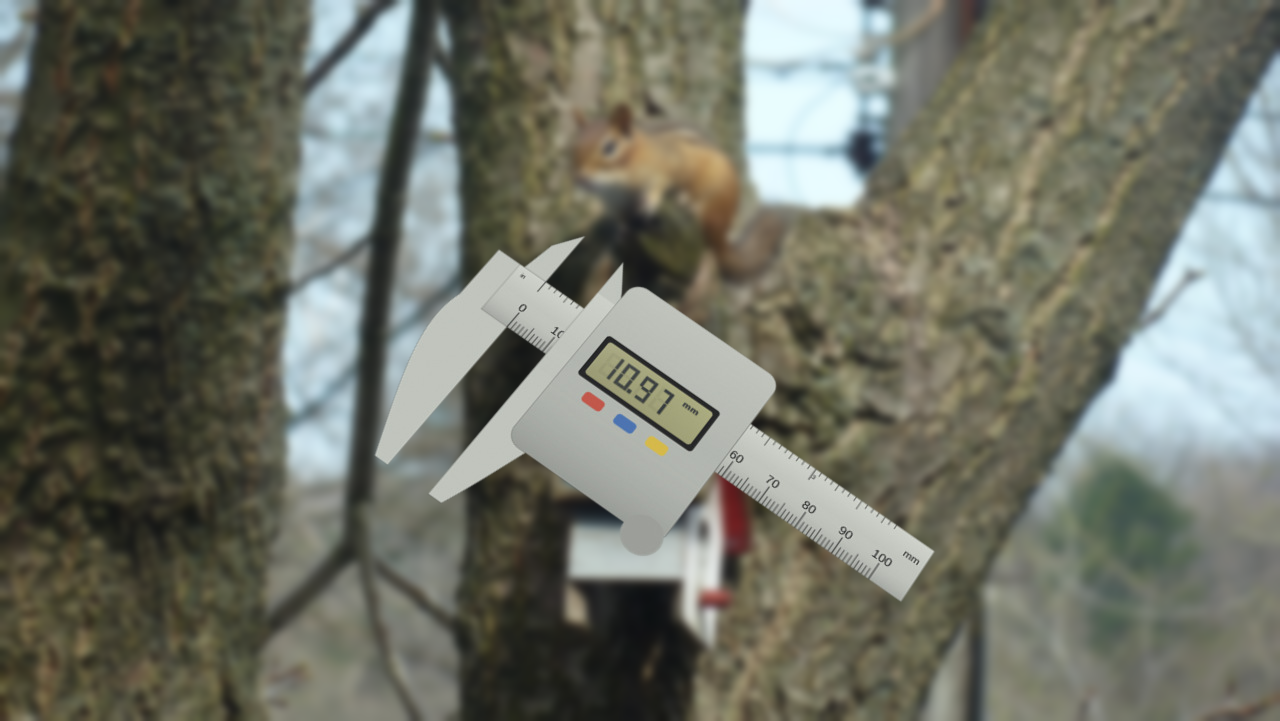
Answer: {"value": 10.97, "unit": "mm"}
